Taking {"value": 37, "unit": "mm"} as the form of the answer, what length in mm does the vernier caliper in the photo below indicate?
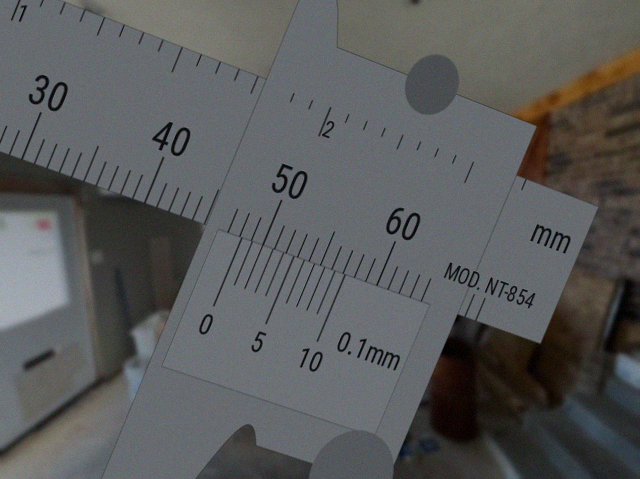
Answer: {"value": 48.2, "unit": "mm"}
